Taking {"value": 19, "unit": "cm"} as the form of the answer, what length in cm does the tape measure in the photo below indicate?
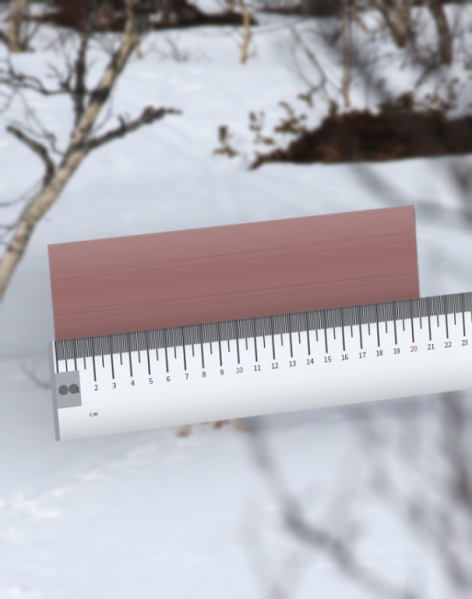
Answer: {"value": 20.5, "unit": "cm"}
